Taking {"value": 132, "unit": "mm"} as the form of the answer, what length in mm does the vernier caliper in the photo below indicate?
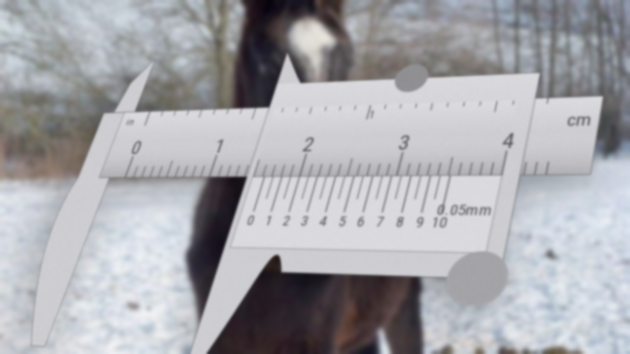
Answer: {"value": 16.2, "unit": "mm"}
